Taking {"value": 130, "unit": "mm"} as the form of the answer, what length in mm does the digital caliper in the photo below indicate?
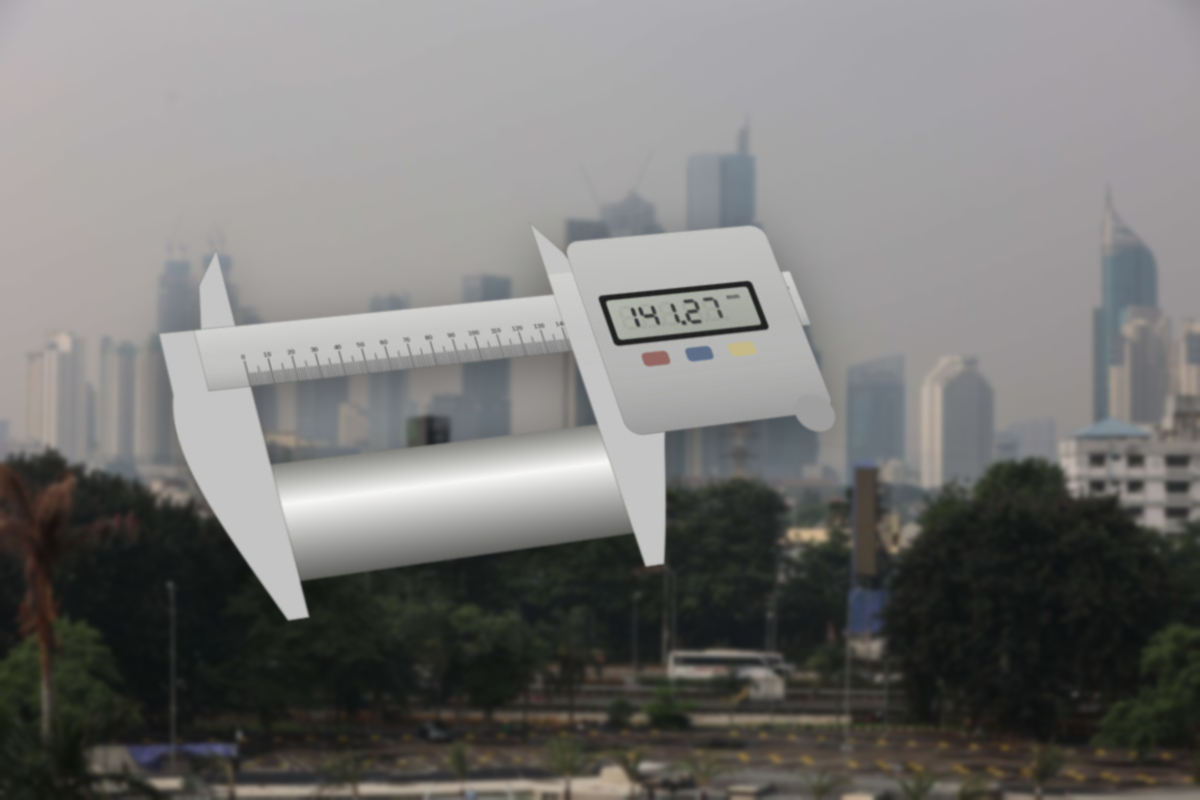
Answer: {"value": 141.27, "unit": "mm"}
